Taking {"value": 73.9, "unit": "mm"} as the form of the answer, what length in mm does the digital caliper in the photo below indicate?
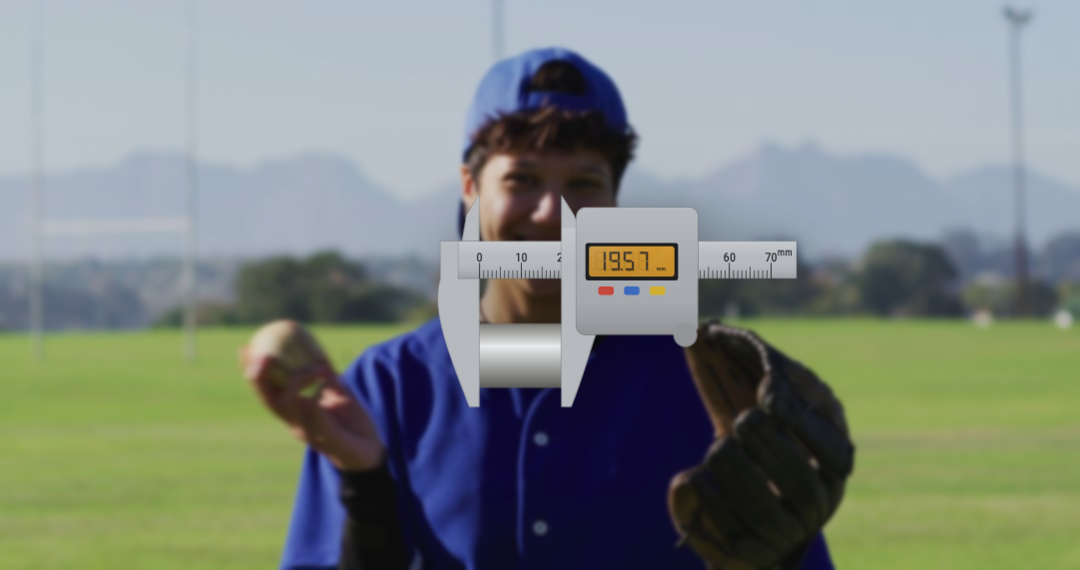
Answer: {"value": 19.57, "unit": "mm"}
